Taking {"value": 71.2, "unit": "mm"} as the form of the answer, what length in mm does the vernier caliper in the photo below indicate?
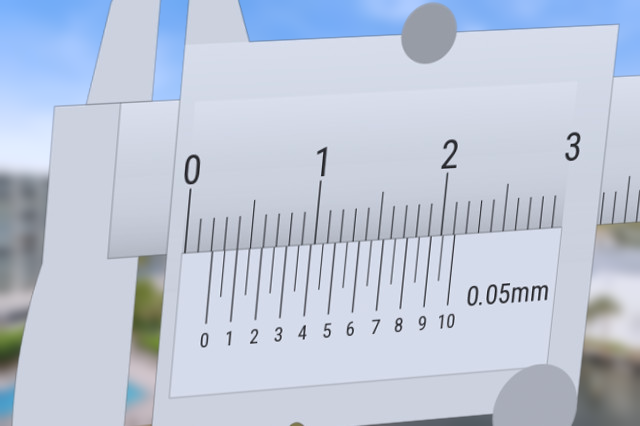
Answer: {"value": 2.1, "unit": "mm"}
